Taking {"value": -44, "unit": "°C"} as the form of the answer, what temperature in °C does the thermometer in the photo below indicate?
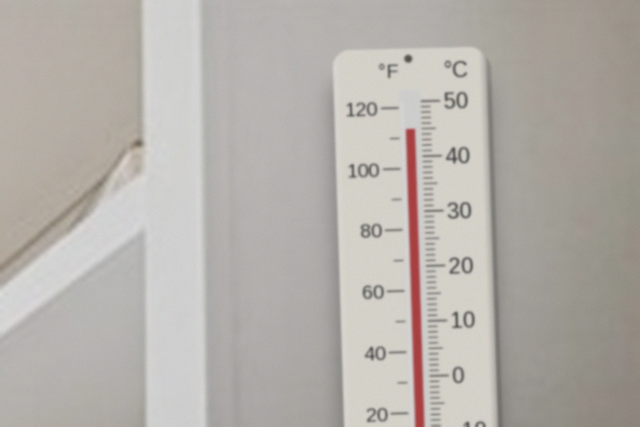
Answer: {"value": 45, "unit": "°C"}
